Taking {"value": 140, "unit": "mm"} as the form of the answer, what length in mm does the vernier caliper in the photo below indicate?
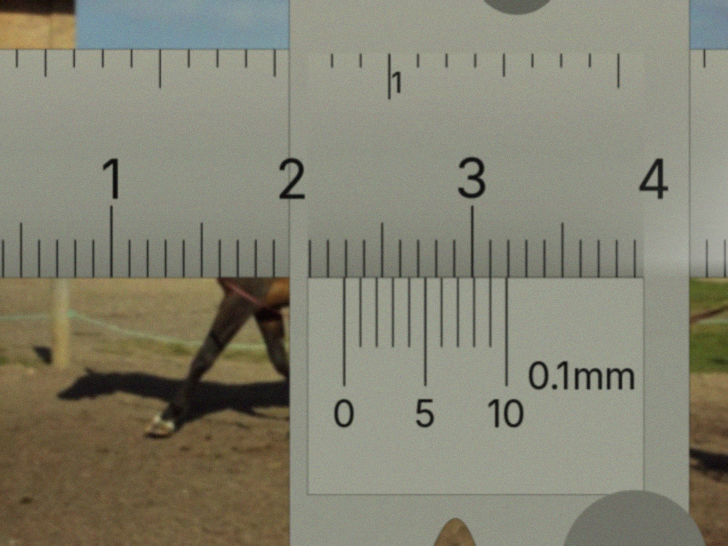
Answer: {"value": 22.9, "unit": "mm"}
